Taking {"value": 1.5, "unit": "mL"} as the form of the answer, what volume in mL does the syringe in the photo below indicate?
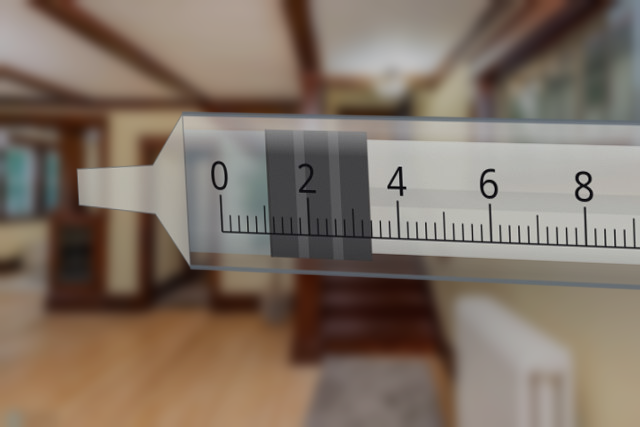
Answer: {"value": 1.1, "unit": "mL"}
